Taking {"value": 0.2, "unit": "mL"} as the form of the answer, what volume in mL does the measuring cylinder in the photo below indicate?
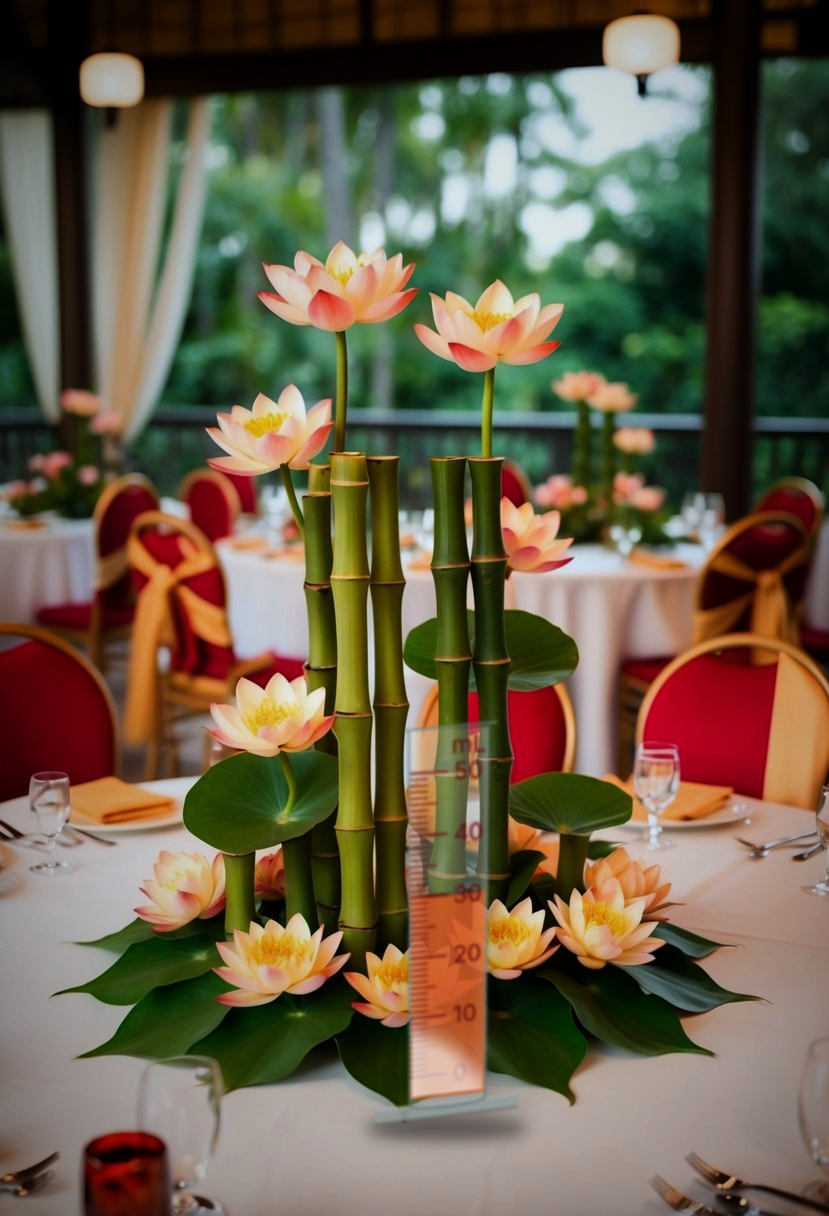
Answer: {"value": 30, "unit": "mL"}
